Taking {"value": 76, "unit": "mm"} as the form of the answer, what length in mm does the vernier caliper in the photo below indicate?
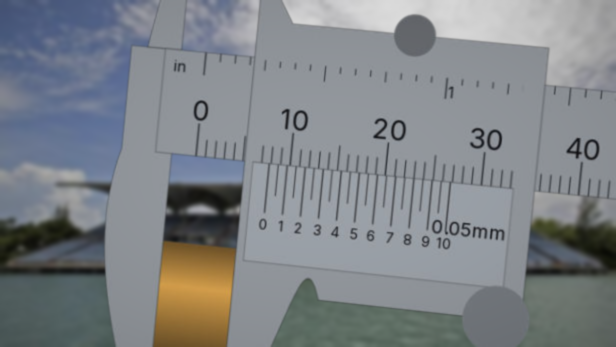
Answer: {"value": 7.8, "unit": "mm"}
